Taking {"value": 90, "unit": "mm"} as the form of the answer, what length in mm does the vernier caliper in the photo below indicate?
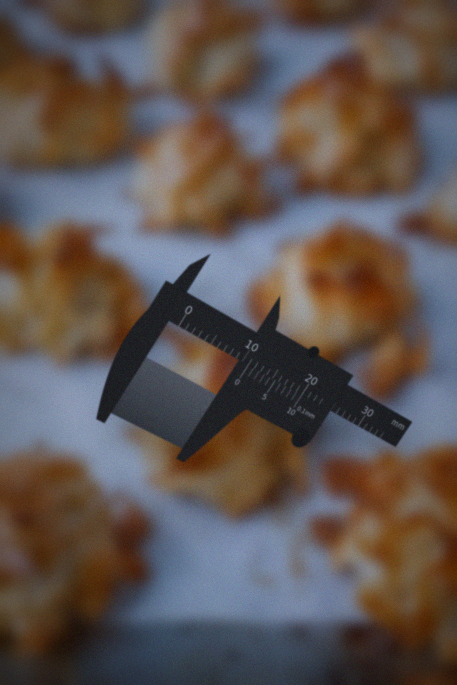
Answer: {"value": 11.0, "unit": "mm"}
